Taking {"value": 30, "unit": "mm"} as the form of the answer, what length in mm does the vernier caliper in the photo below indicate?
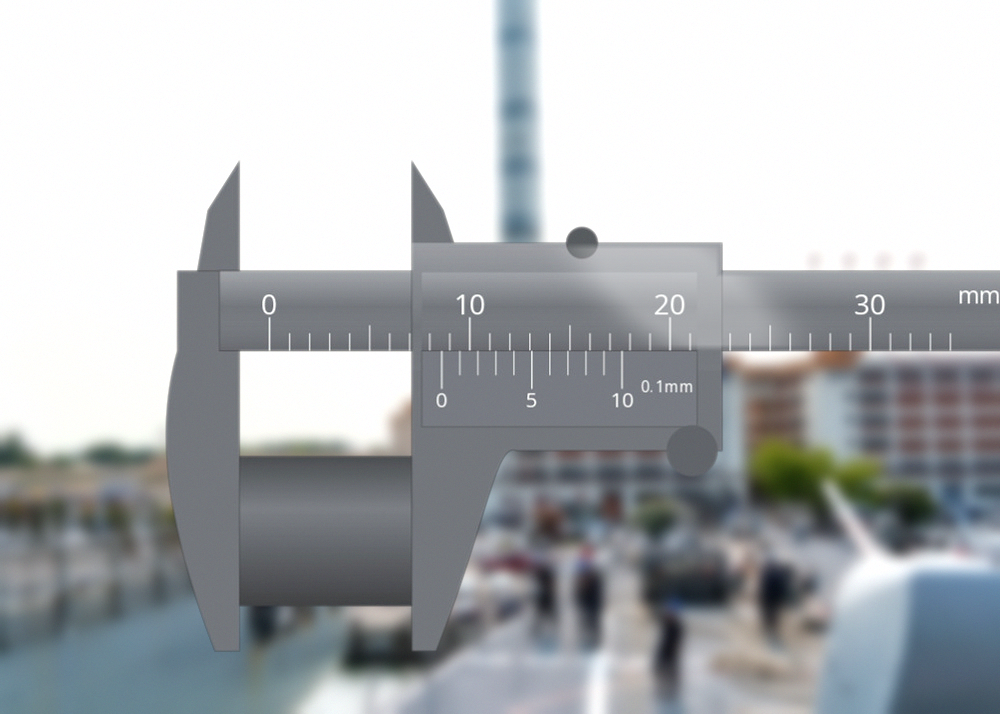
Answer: {"value": 8.6, "unit": "mm"}
